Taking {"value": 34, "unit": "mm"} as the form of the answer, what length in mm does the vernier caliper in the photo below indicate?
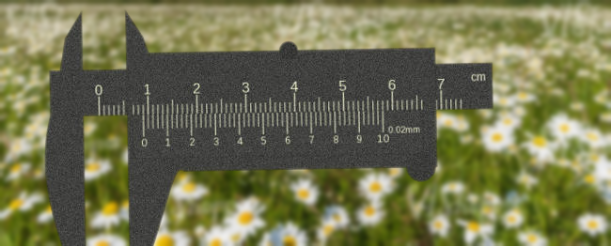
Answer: {"value": 9.0, "unit": "mm"}
